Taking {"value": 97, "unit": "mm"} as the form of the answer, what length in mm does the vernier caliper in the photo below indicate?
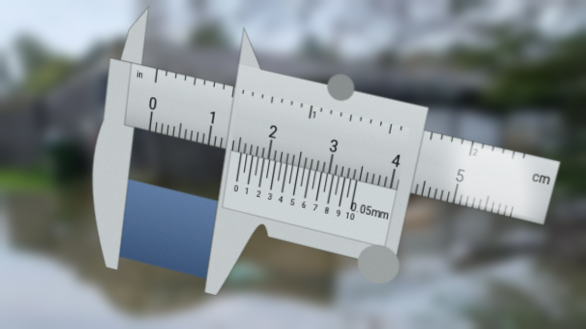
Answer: {"value": 15.5, "unit": "mm"}
